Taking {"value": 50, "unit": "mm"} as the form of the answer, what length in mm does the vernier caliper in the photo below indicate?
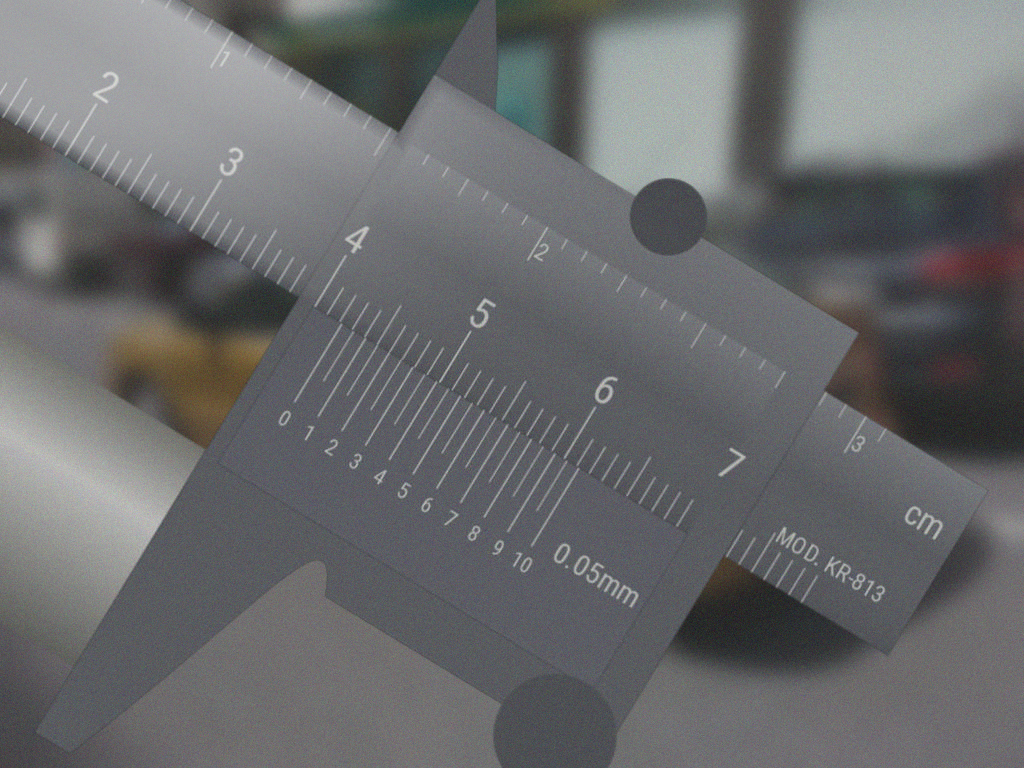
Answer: {"value": 42.2, "unit": "mm"}
